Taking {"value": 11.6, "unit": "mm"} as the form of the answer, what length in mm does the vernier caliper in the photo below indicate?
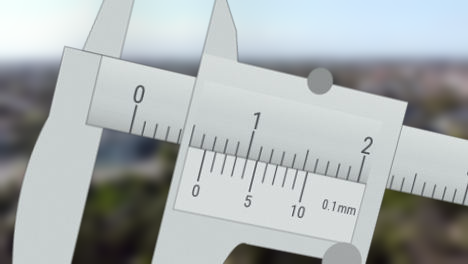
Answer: {"value": 6.4, "unit": "mm"}
